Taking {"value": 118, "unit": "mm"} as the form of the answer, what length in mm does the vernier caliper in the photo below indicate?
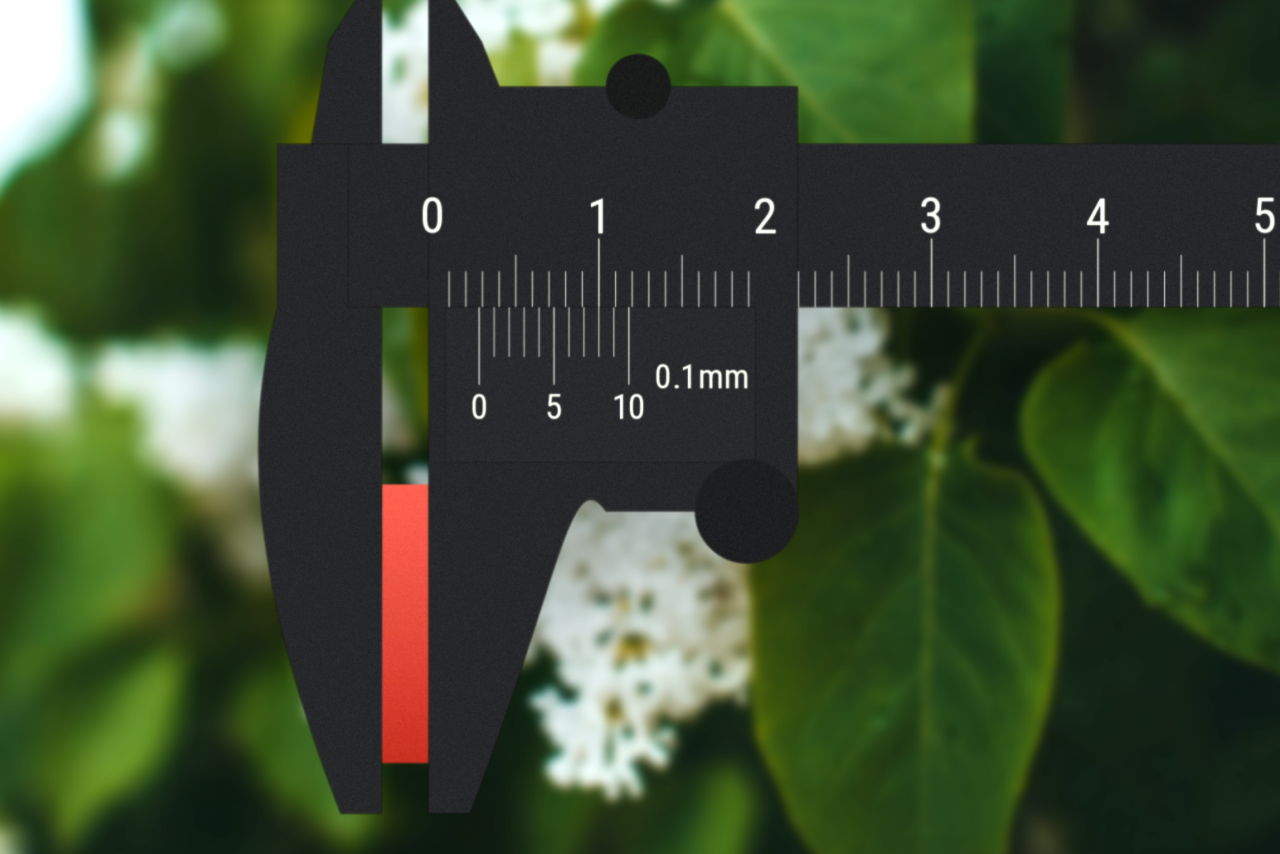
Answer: {"value": 2.8, "unit": "mm"}
